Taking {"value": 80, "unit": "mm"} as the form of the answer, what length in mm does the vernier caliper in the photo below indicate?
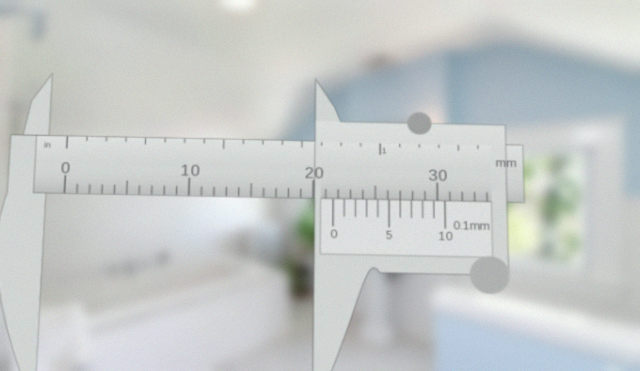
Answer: {"value": 21.6, "unit": "mm"}
